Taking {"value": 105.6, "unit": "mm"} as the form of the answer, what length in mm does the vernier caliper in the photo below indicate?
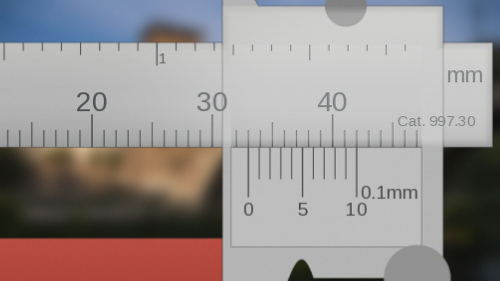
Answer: {"value": 33.0, "unit": "mm"}
